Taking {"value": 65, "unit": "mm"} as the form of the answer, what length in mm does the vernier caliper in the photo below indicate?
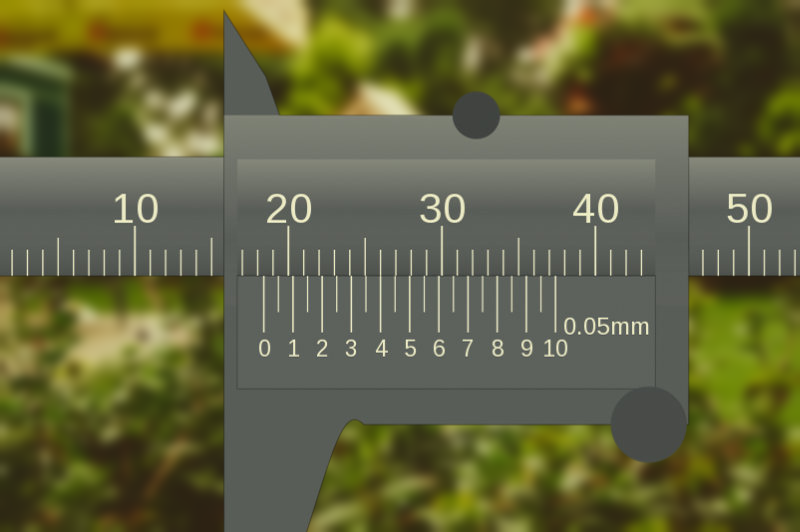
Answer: {"value": 18.4, "unit": "mm"}
